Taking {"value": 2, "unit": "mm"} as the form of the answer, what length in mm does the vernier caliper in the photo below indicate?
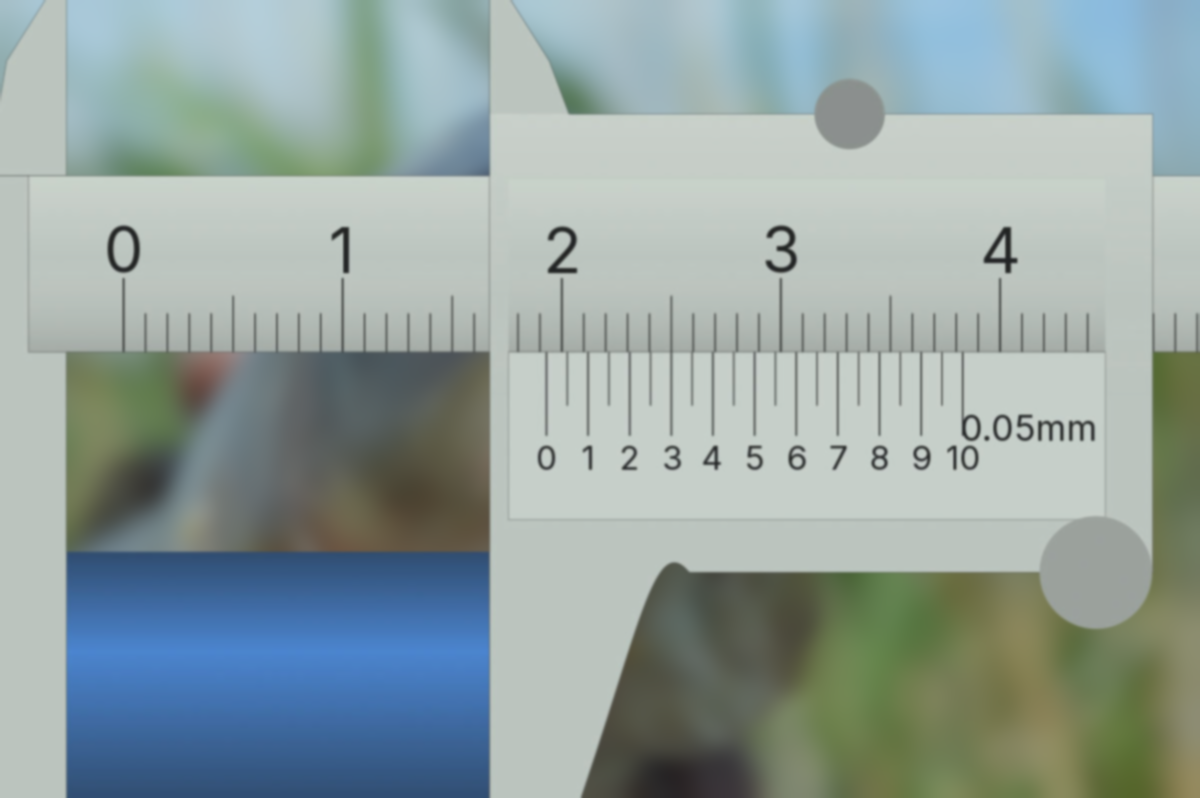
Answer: {"value": 19.3, "unit": "mm"}
